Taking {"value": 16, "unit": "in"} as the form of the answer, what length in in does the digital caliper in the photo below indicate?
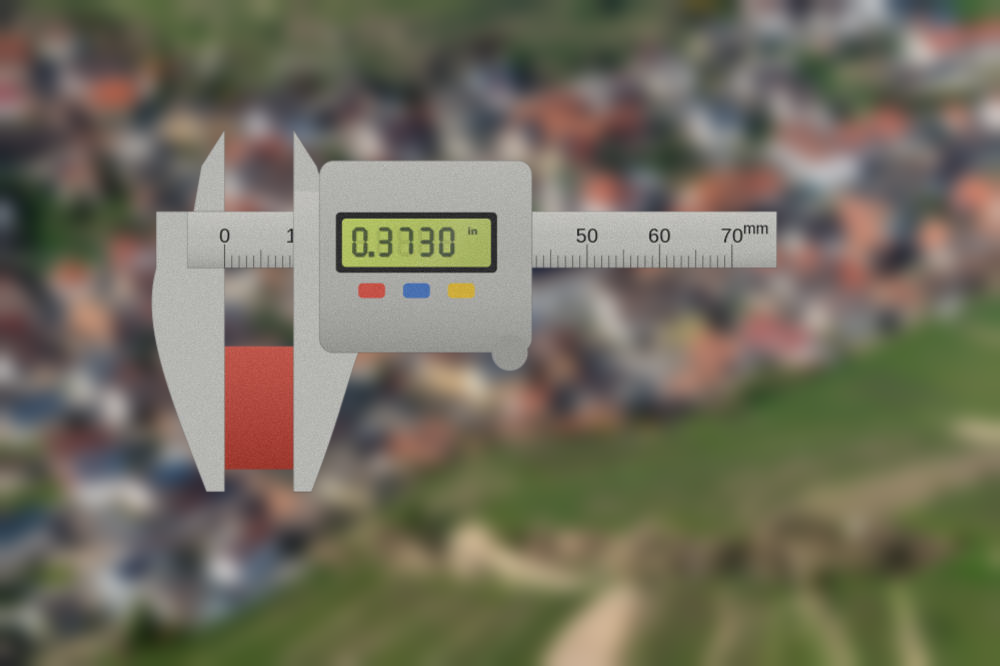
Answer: {"value": 0.3730, "unit": "in"}
